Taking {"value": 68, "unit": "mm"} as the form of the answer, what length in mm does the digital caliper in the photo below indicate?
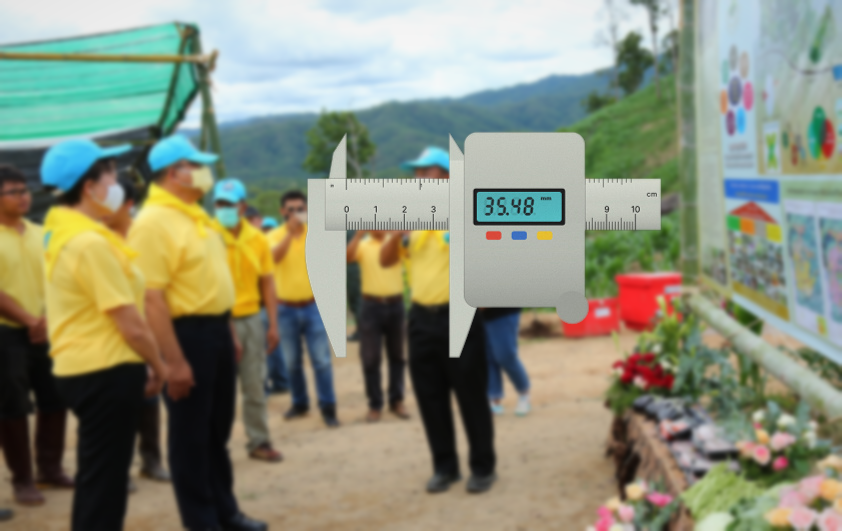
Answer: {"value": 35.48, "unit": "mm"}
